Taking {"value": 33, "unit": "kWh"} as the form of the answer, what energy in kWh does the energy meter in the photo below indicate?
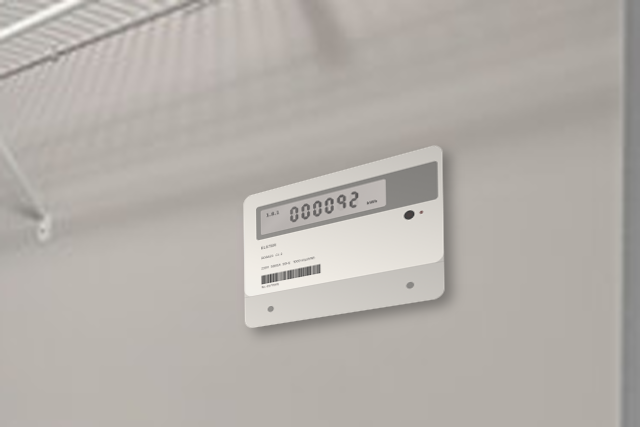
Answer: {"value": 92, "unit": "kWh"}
